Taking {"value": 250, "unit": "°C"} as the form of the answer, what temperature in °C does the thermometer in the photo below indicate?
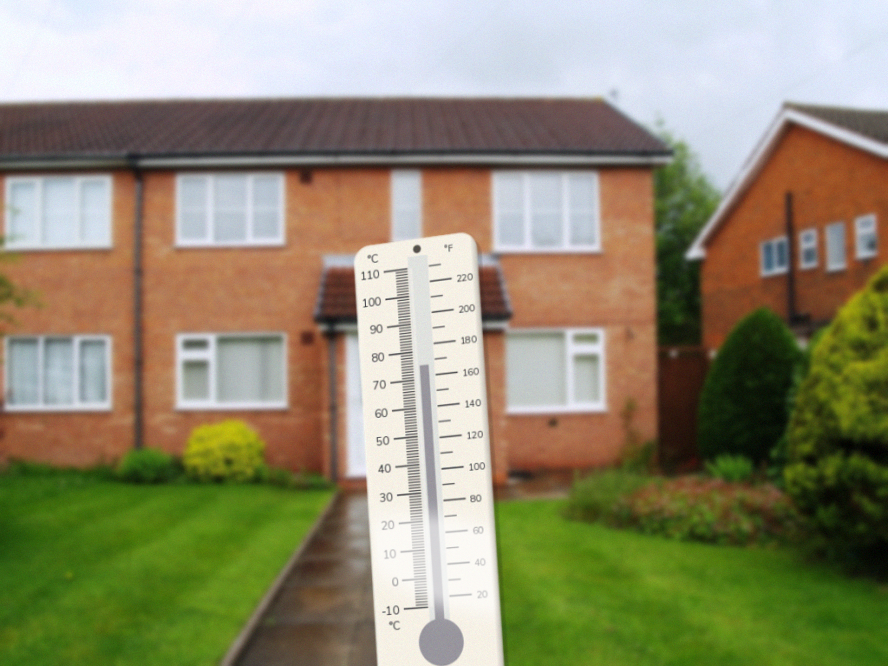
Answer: {"value": 75, "unit": "°C"}
